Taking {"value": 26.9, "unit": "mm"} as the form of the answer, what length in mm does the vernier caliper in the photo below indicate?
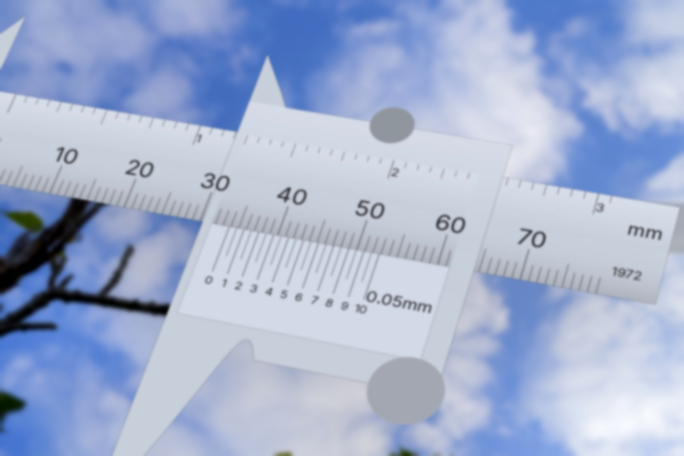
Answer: {"value": 33.8, "unit": "mm"}
